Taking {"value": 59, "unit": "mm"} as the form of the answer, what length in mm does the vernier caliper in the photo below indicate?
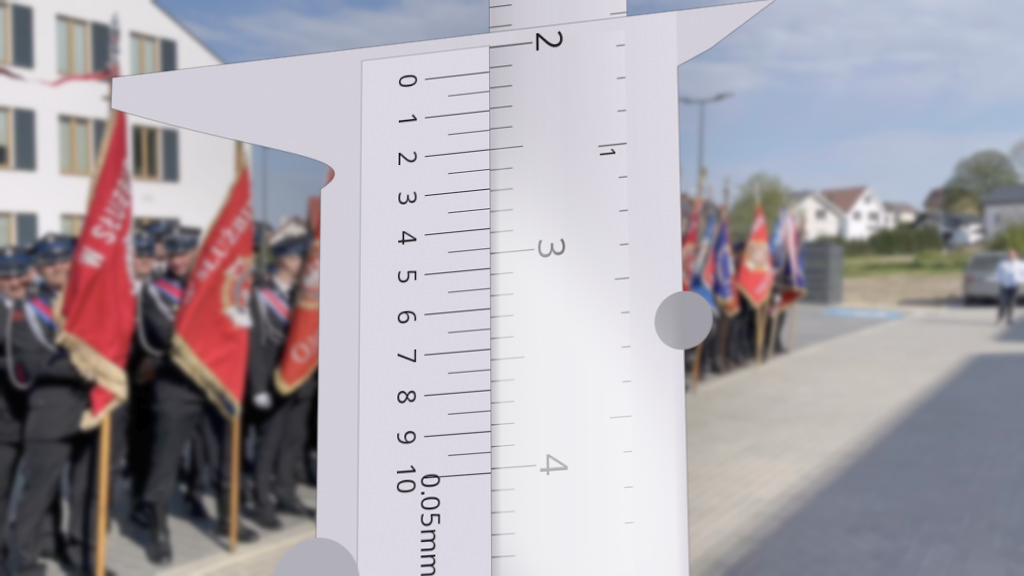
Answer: {"value": 21.2, "unit": "mm"}
